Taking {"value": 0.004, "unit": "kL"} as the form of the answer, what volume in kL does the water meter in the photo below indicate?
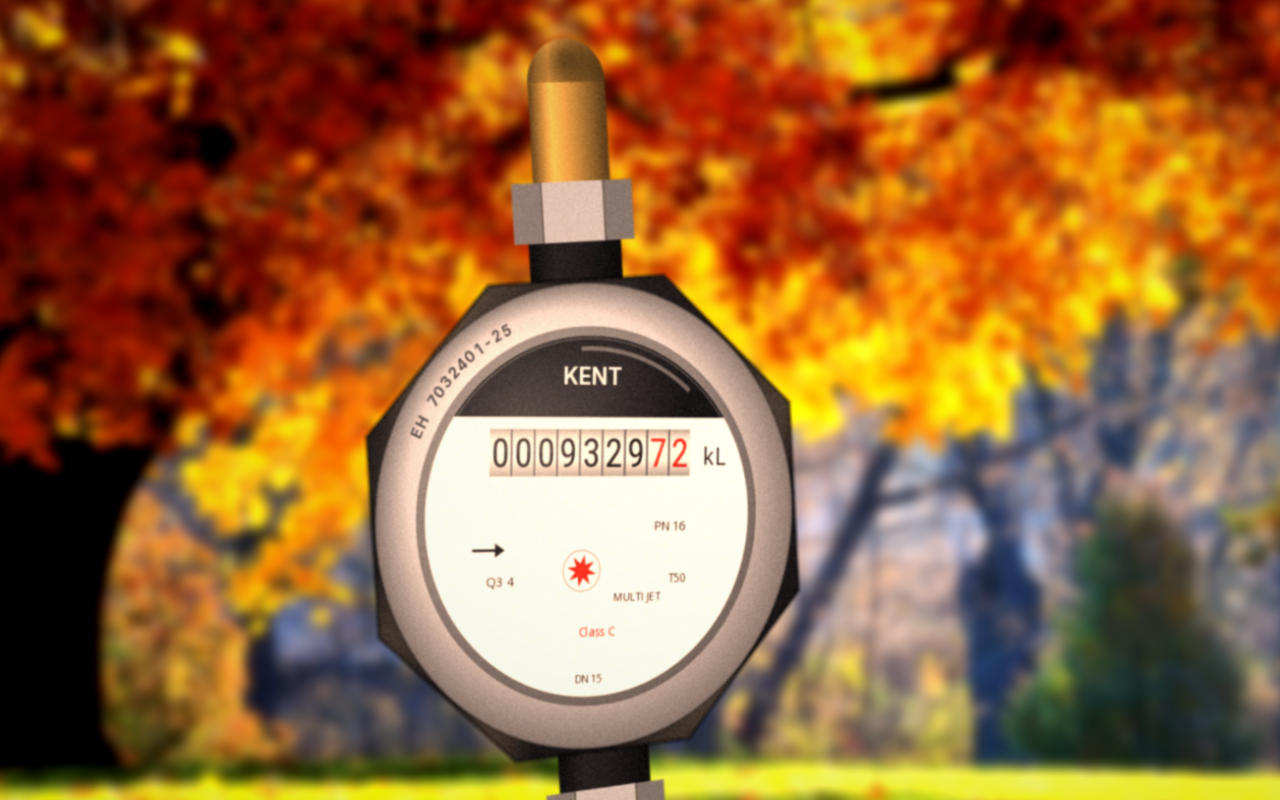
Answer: {"value": 9329.72, "unit": "kL"}
